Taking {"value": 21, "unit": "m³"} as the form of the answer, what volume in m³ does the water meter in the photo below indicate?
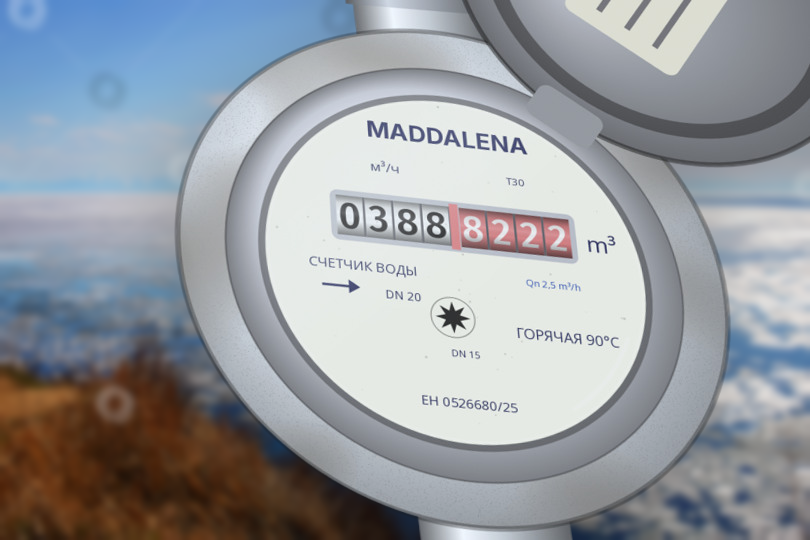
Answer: {"value": 388.8222, "unit": "m³"}
